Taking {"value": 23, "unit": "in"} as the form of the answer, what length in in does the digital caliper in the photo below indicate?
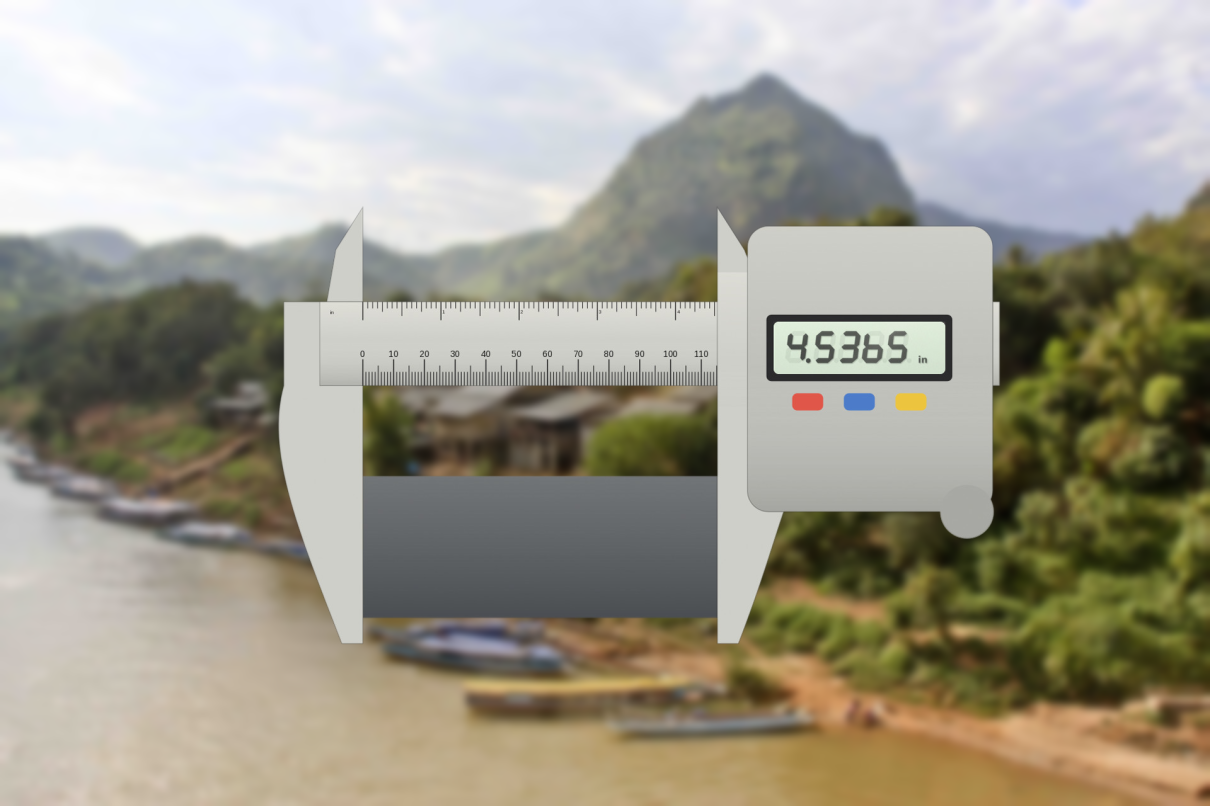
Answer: {"value": 4.5365, "unit": "in"}
